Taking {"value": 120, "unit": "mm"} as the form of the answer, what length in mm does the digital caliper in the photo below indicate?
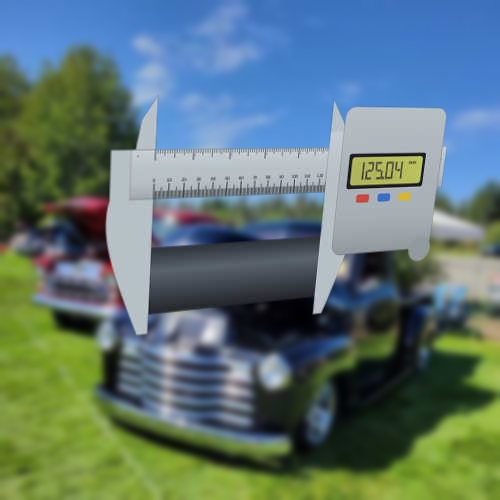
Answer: {"value": 125.04, "unit": "mm"}
